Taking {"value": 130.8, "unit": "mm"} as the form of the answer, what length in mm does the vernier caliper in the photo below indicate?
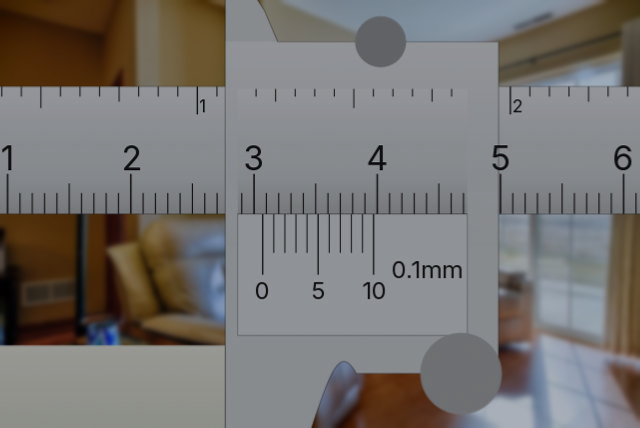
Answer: {"value": 30.7, "unit": "mm"}
